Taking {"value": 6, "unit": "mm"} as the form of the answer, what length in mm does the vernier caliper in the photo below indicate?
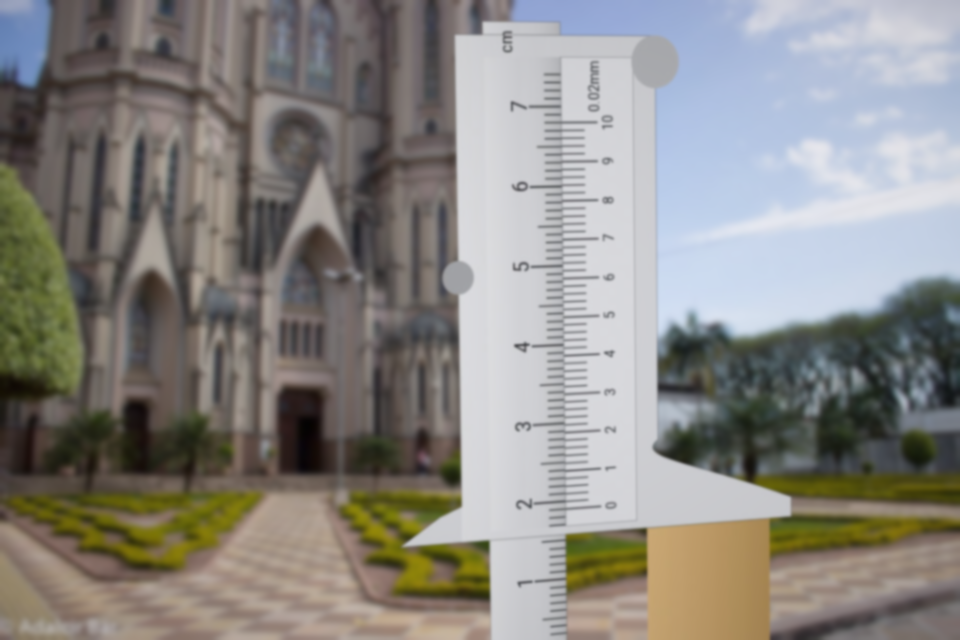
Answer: {"value": 19.0, "unit": "mm"}
